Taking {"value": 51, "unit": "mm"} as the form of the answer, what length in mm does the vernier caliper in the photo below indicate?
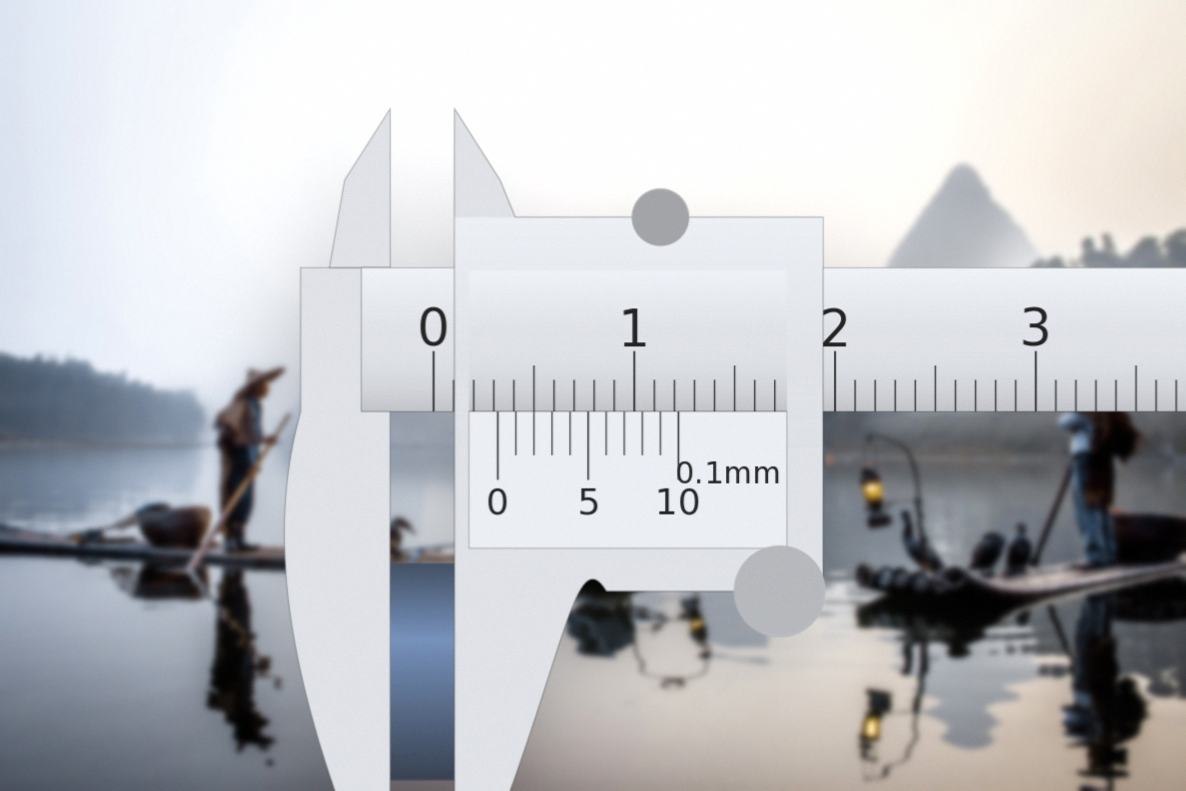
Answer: {"value": 3.2, "unit": "mm"}
